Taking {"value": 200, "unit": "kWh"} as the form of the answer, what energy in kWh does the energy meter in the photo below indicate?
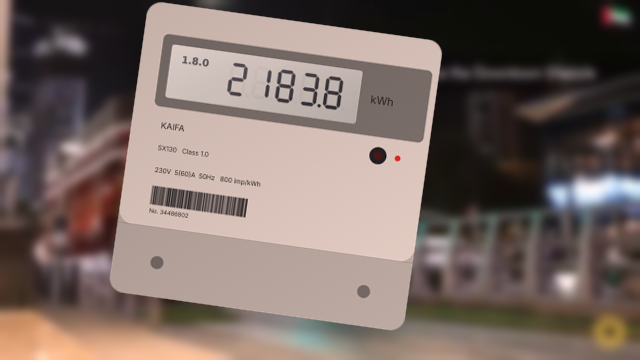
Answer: {"value": 2183.8, "unit": "kWh"}
